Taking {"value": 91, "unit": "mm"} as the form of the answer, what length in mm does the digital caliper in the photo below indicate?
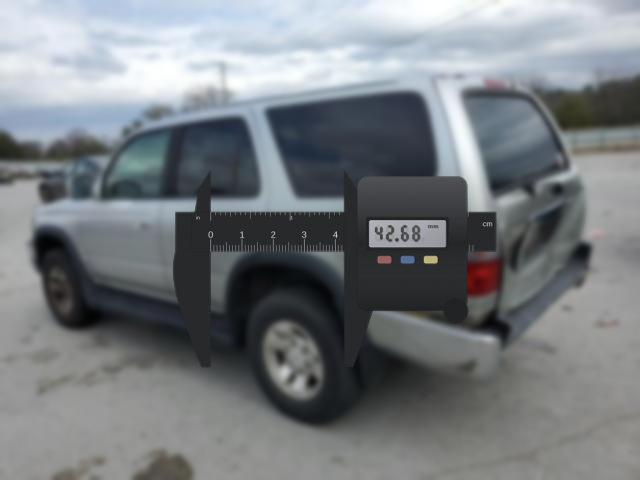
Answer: {"value": 42.68, "unit": "mm"}
